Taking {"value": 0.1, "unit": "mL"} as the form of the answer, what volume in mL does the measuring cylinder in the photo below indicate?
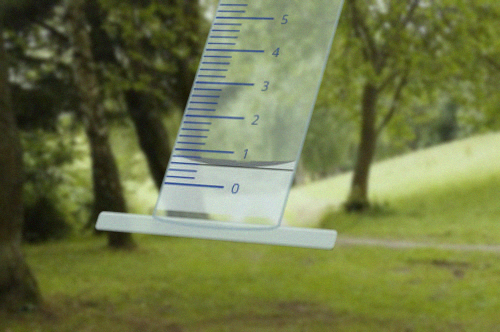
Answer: {"value": 0.6, "unit": "mL"}
